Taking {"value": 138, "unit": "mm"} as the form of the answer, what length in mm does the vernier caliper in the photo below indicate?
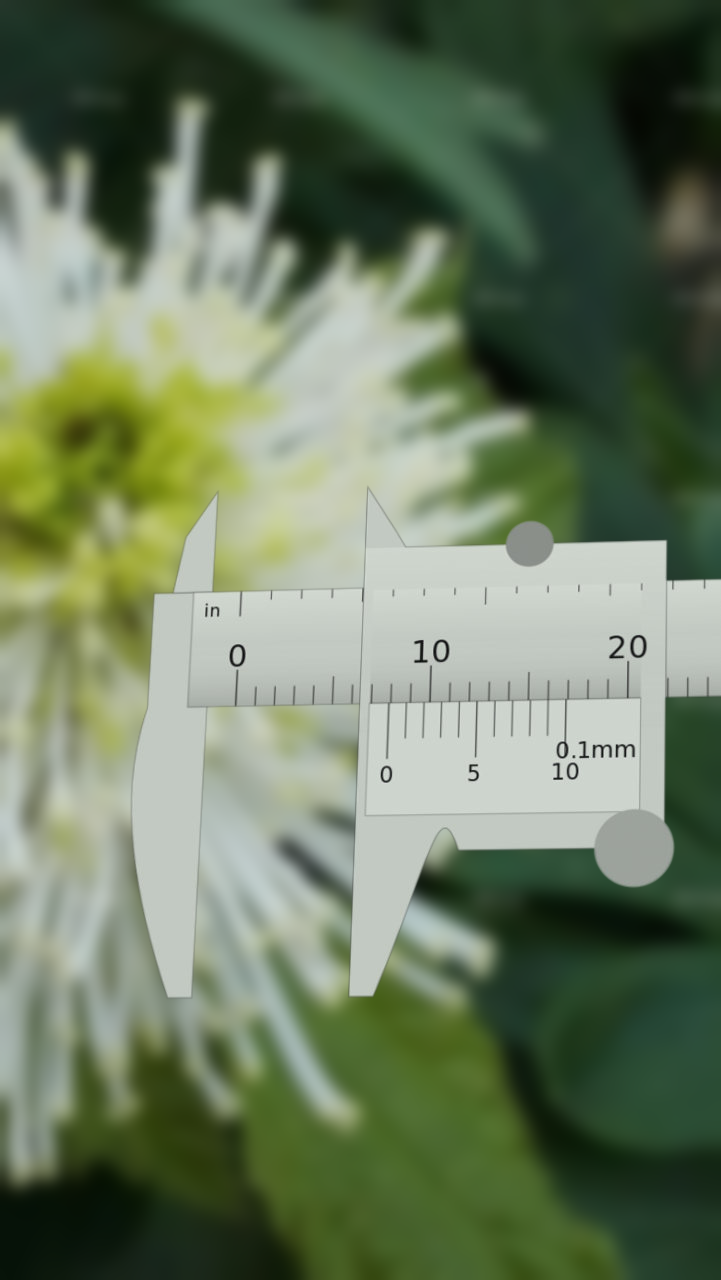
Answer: {"value": 7.9, "unit": "mm"}
